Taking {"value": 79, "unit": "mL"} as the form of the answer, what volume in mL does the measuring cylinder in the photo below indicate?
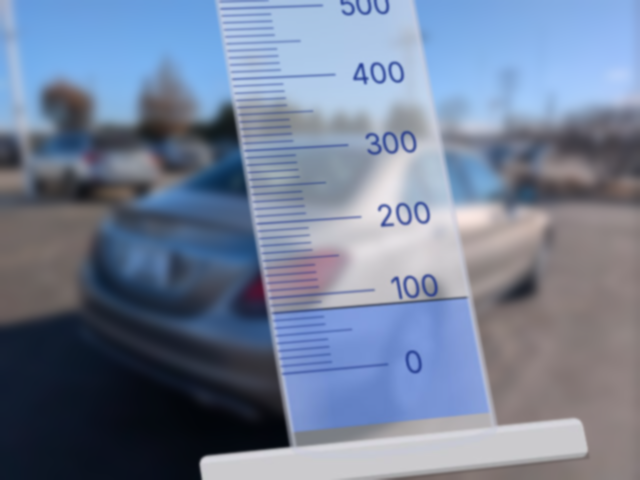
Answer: {"value": 80, "unit": "mL"}
